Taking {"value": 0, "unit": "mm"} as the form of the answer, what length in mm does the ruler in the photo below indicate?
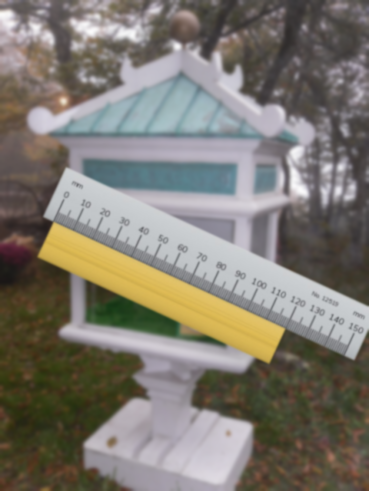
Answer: {"value": 120, "unit": "mm"}
